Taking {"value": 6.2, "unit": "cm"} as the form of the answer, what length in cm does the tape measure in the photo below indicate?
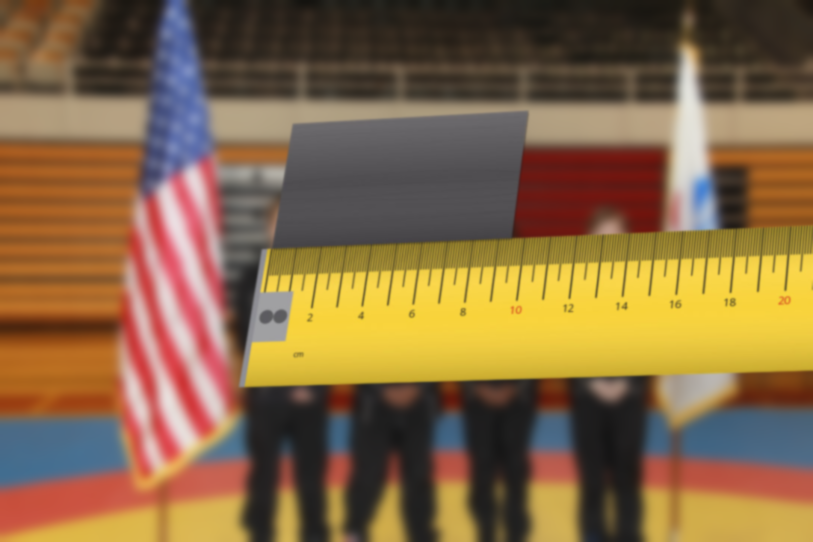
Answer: {"value": 9.5, "unit": "cm"}
